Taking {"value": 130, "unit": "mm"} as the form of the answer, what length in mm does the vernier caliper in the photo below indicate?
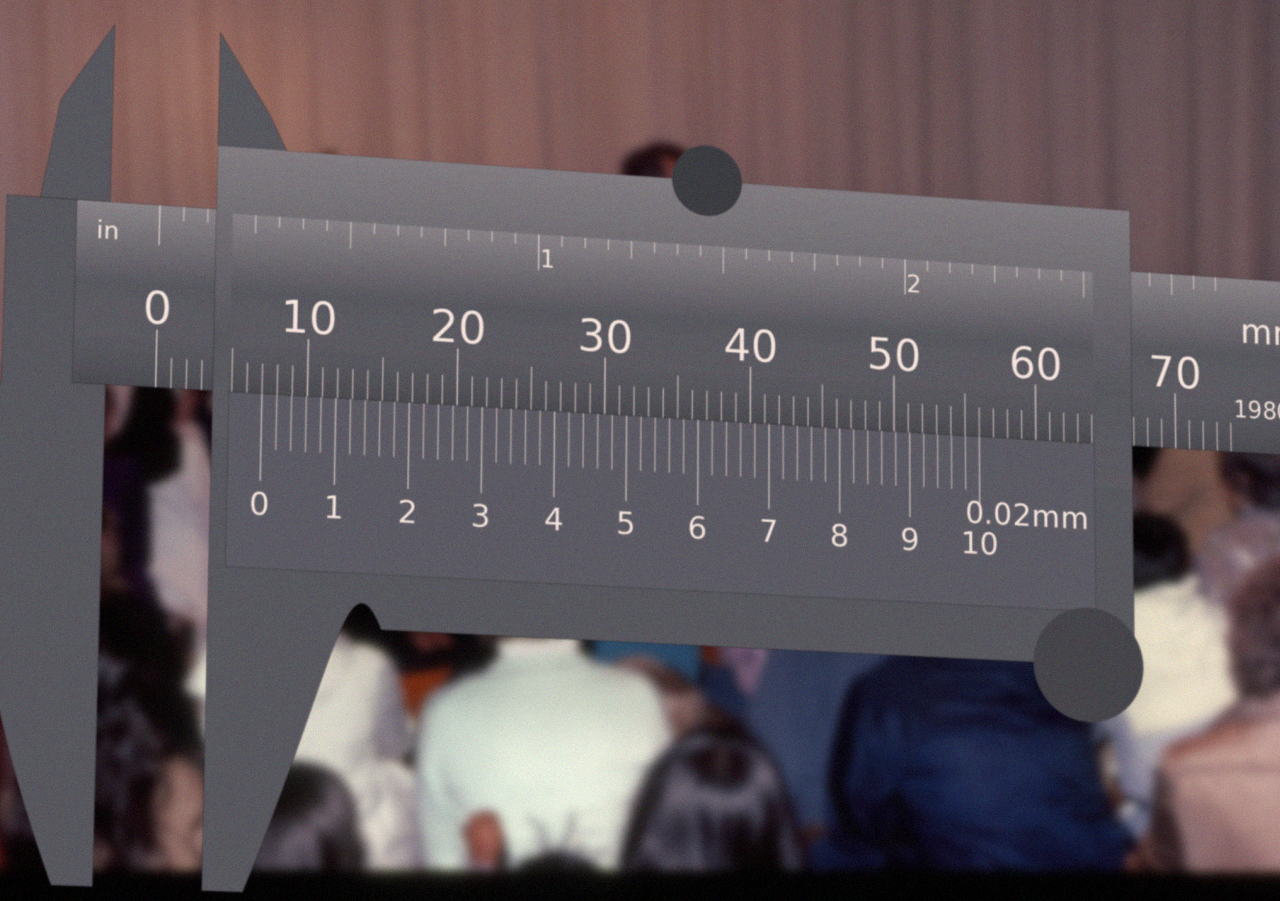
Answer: {"value": 7.0, "unit": "mm"}
